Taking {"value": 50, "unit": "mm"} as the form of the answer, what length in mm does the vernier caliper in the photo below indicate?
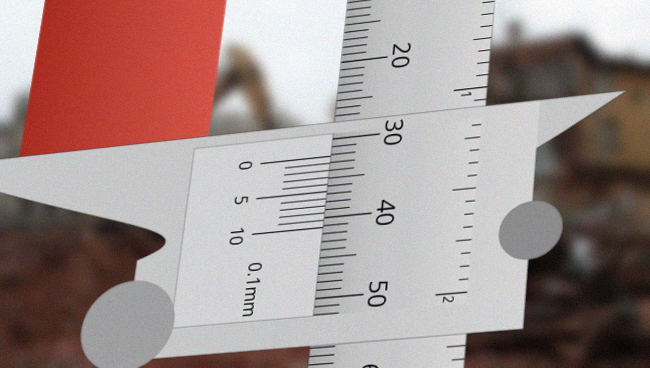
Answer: {"value": 32.2, "unit": "mm"}
